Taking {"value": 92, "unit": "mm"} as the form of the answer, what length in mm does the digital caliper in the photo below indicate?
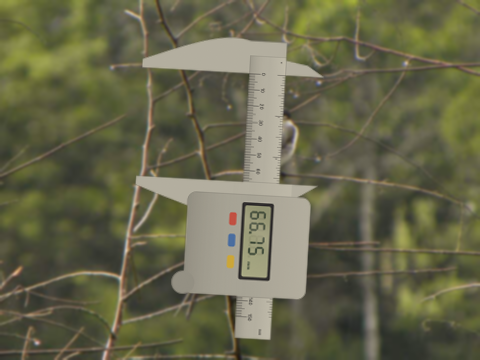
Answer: {"value": 66.75, "unit": "mm"}
